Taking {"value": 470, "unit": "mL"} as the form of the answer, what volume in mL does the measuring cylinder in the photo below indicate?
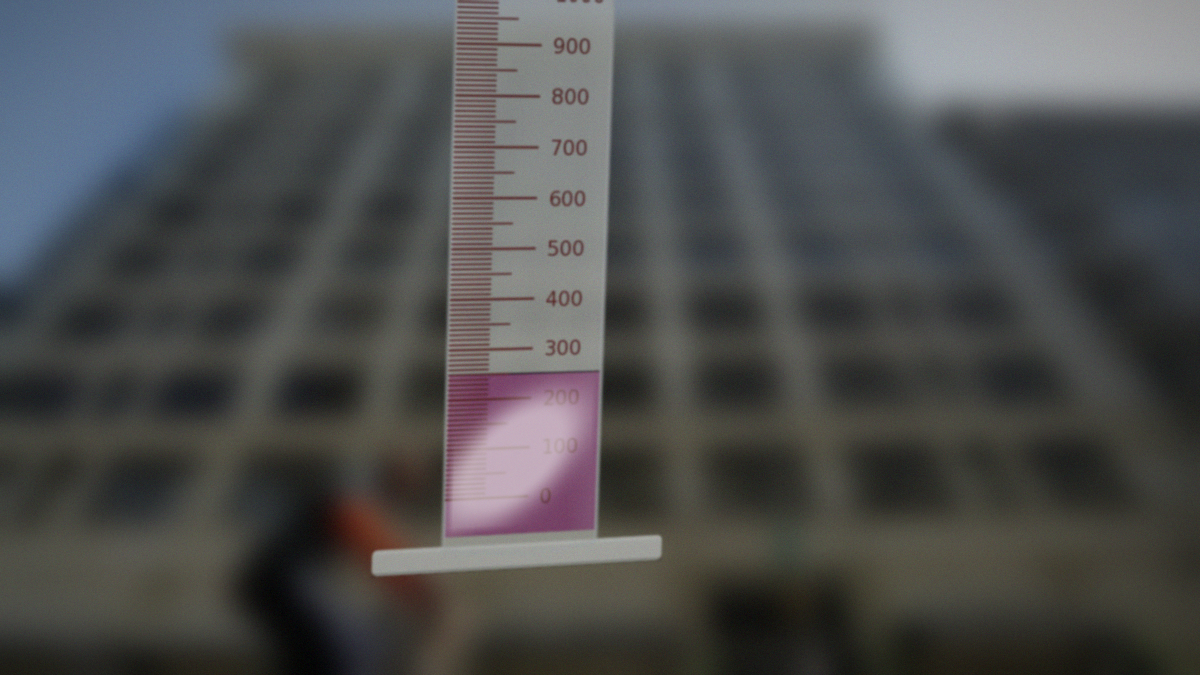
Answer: {"value": 250, "unit": "mL"}
